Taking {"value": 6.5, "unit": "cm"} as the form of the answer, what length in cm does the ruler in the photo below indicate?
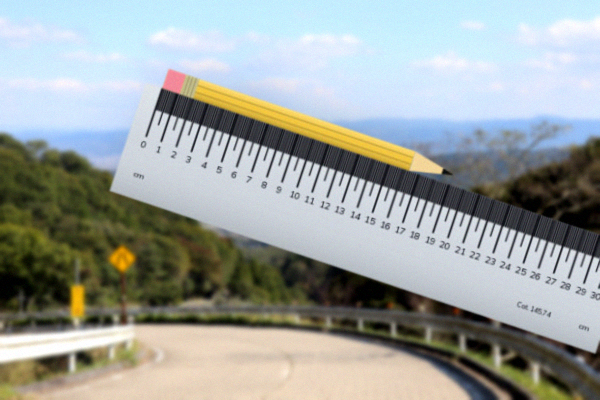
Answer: {"value": 19, "unit": "cm"}
